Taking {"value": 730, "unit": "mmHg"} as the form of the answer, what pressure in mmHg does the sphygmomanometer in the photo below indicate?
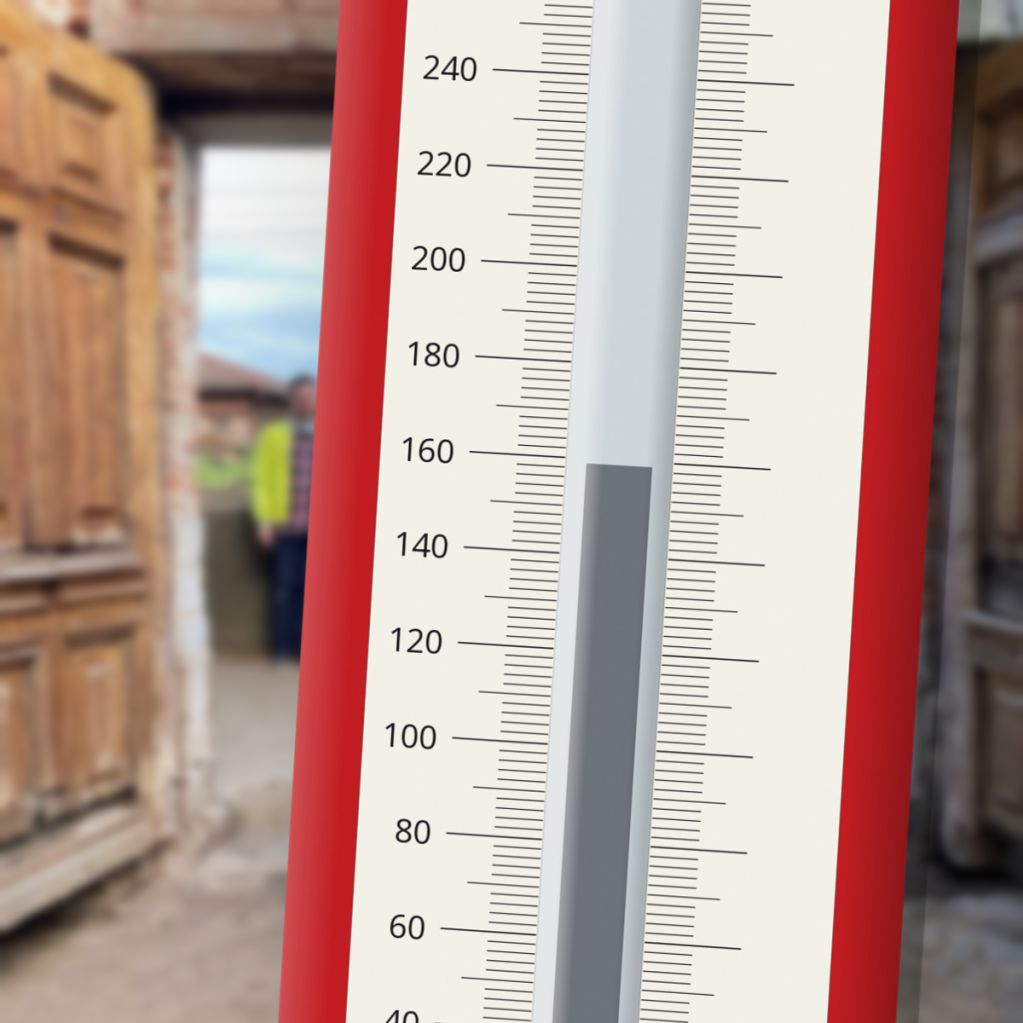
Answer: {"value": 159, "unit": "mmHg"}
